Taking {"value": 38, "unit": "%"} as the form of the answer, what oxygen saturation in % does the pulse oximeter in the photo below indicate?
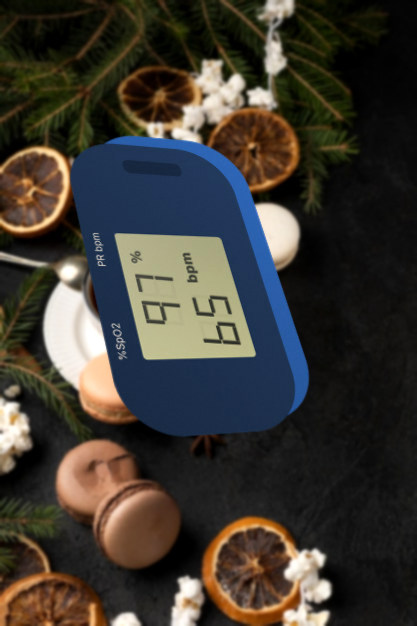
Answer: {"value": 97, "unit": "%"}
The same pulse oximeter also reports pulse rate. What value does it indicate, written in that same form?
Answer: {"value": 65, "unit": "bpm"}
